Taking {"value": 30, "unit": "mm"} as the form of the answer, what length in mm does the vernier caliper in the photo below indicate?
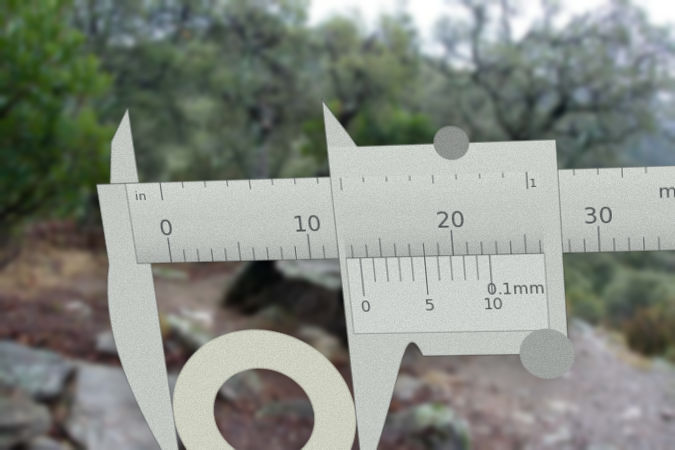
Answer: {"value": 13.5, "unit": "mm"}
